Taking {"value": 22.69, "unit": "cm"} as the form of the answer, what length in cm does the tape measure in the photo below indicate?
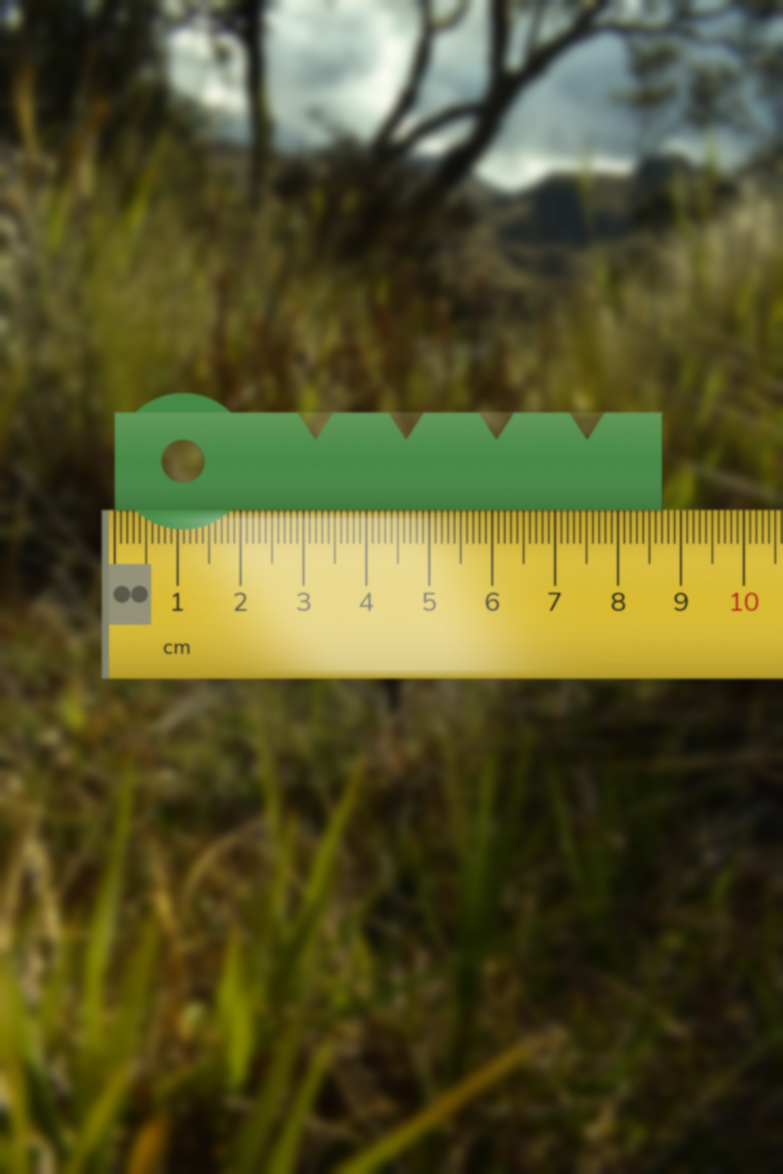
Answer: {"value": 8.7, "unit": "cm"}
